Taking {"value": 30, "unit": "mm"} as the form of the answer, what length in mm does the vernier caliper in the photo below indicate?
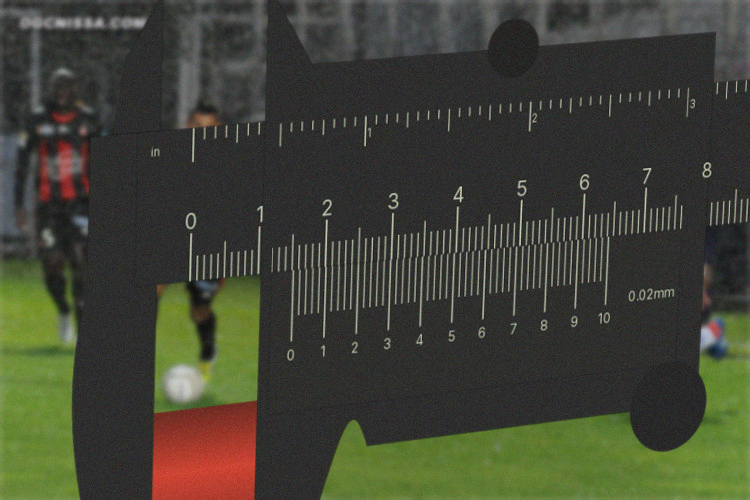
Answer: {"value": 15.2, "unit": "mm"}
